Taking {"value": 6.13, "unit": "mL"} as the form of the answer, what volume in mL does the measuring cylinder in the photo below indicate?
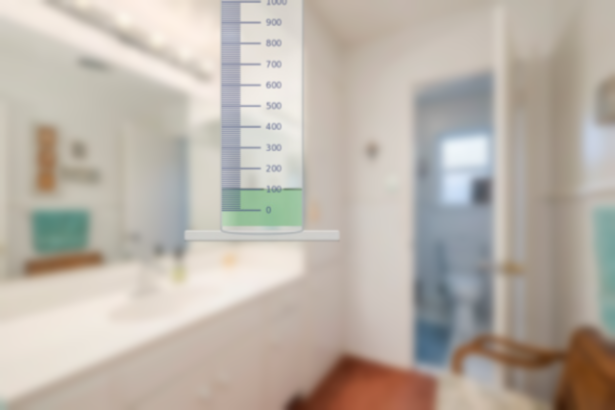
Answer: {"value": 100, "unit": "mL"}
